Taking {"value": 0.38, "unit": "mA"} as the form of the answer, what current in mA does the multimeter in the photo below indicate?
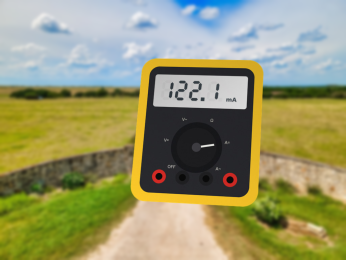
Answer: {"value": 122.1, "unit": "mA"}
